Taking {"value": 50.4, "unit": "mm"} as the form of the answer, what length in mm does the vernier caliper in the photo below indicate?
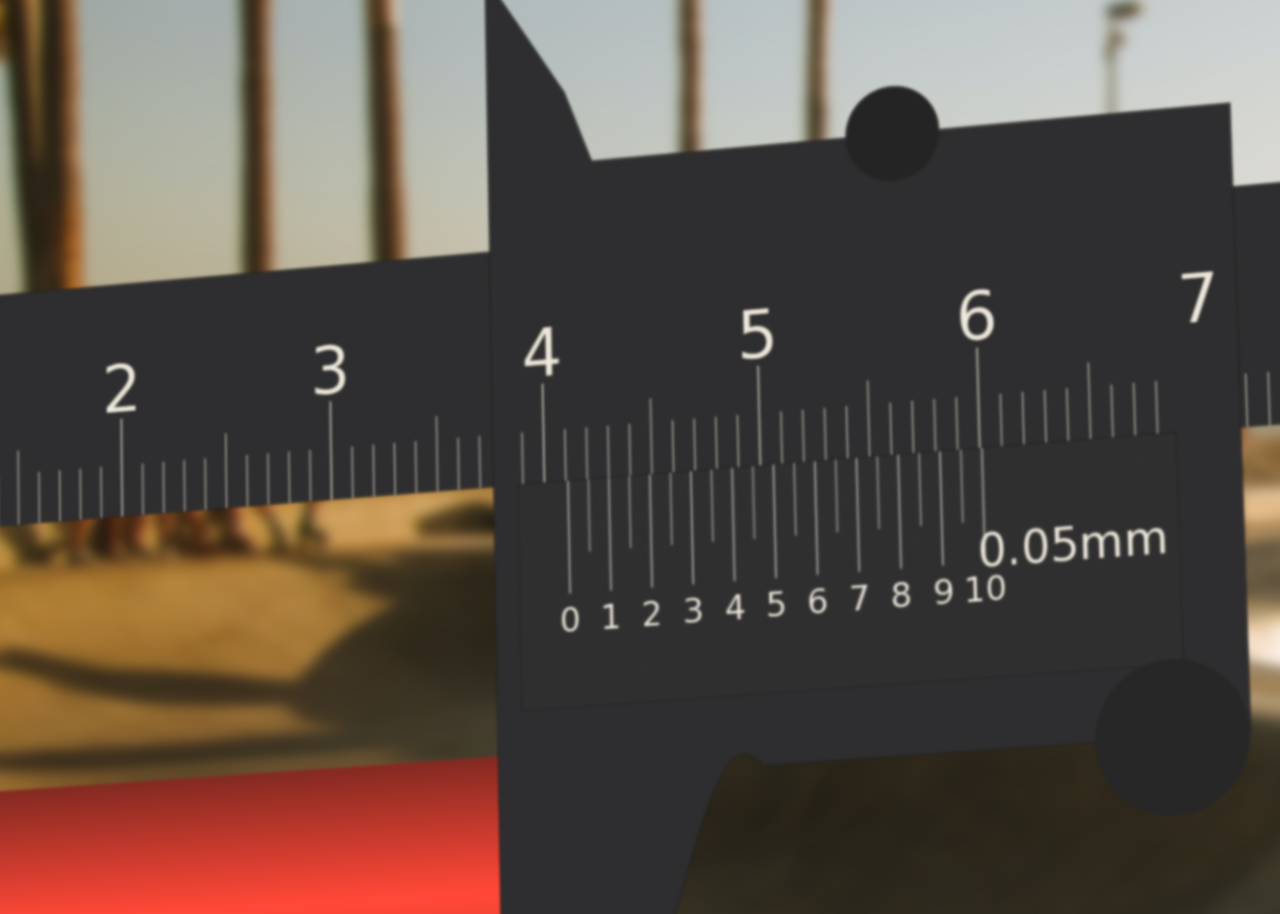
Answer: {"value": 41.1, "unit": "mm"}
